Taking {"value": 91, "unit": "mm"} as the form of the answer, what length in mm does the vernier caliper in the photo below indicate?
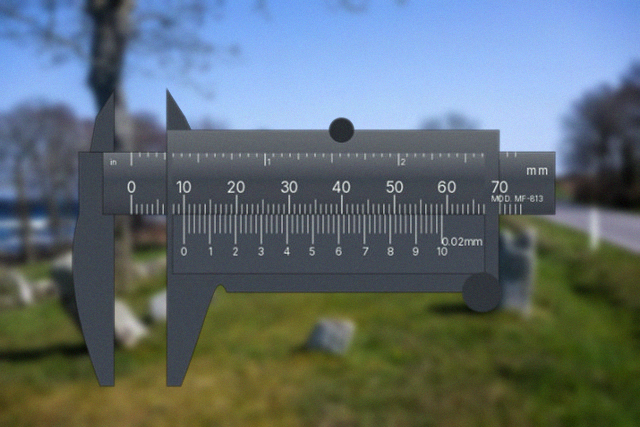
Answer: {"value": 10.0, "unit": "mm"}
